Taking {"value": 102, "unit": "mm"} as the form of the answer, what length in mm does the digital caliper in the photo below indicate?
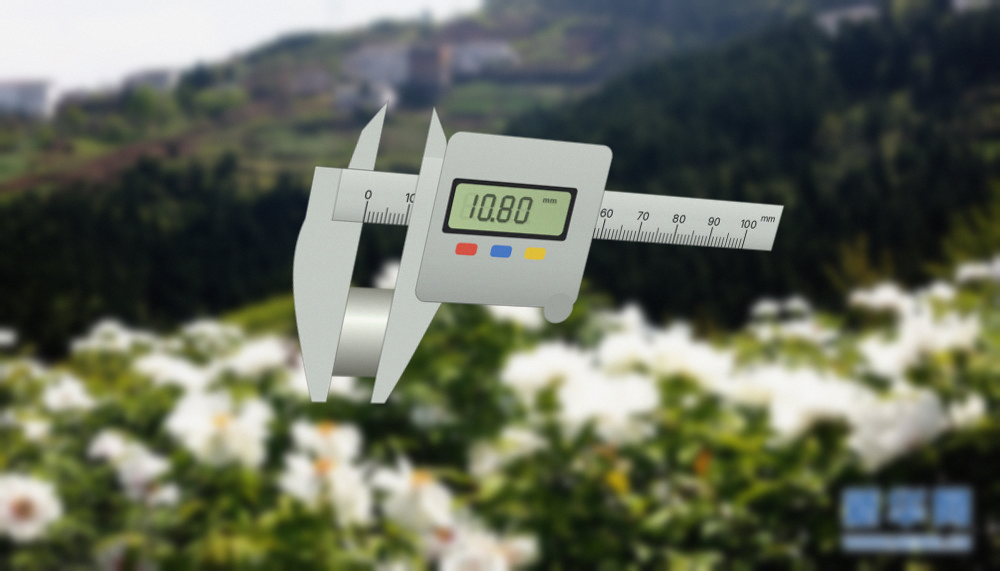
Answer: {"value": 10.80, "unit": "mm"}
